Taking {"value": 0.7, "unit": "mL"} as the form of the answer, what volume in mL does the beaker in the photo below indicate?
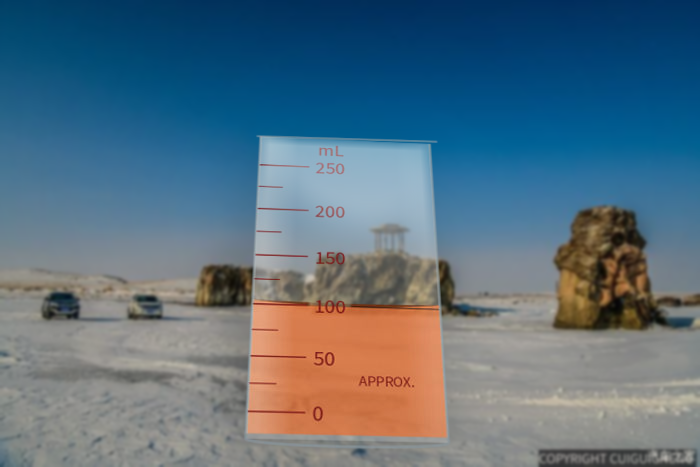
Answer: {"value": 100, "unit": "mL"}
